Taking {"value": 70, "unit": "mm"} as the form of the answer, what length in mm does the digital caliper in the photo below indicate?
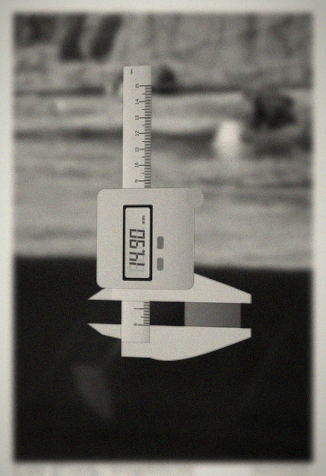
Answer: {"value": 14.90, "unit": "mm"}
